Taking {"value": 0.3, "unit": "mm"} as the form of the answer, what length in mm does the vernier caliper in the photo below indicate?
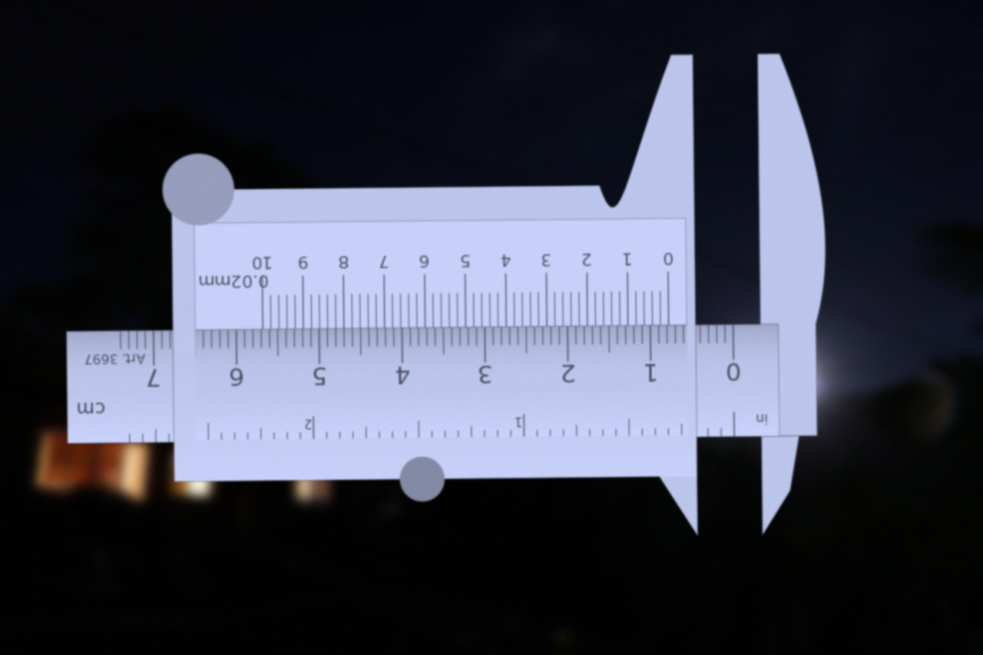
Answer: {"value": 7.8, "unit": "mm"}
